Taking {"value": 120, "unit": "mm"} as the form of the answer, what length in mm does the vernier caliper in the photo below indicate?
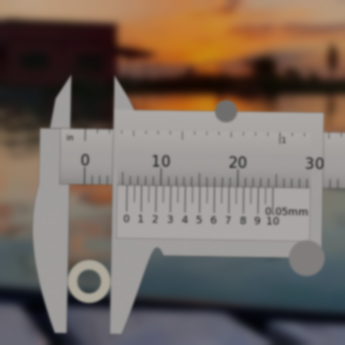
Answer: {"value": 5.6, "unit": "mm"}
